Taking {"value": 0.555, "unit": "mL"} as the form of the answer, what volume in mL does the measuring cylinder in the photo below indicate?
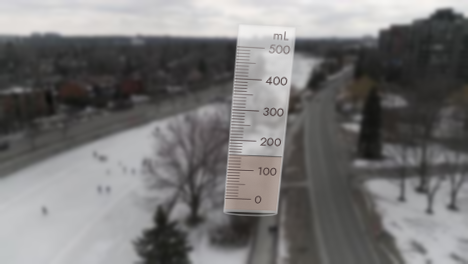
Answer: {"value": 150, "unit": "mL"}
